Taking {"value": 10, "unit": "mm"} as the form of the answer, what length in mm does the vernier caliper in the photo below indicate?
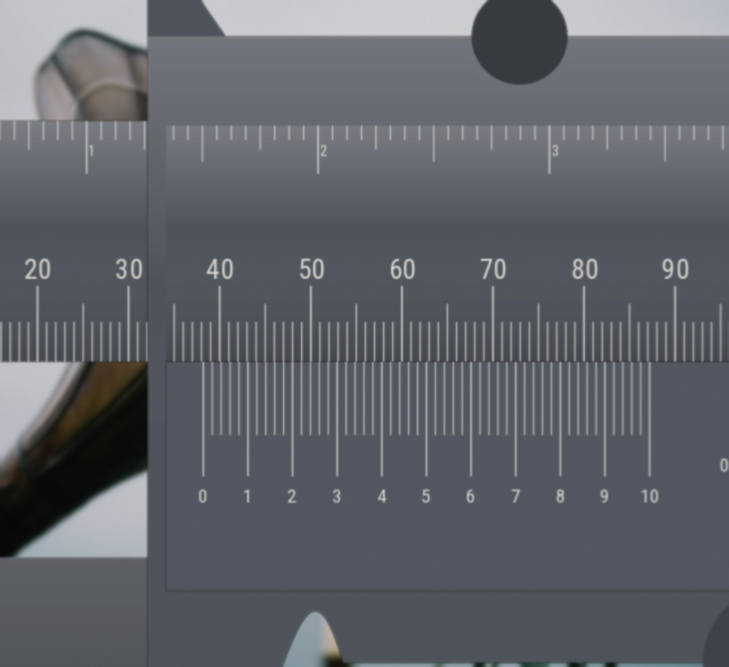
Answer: {"value": 38.2, "unit": "mm"}
